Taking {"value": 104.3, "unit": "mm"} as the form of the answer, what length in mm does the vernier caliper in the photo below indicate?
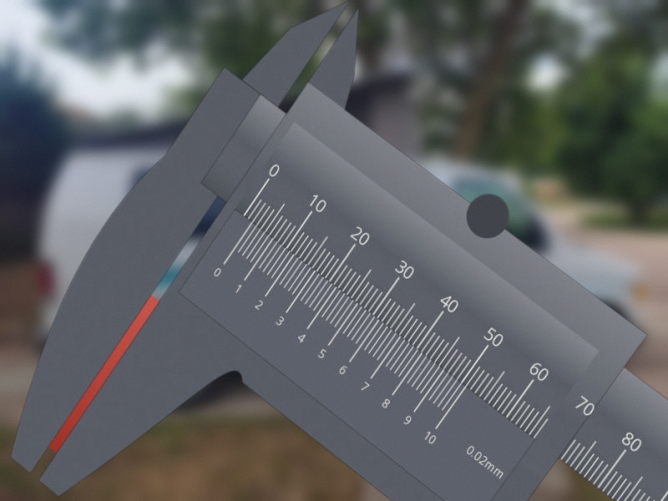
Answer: {"value": 2.0, "unit": "mm"}
